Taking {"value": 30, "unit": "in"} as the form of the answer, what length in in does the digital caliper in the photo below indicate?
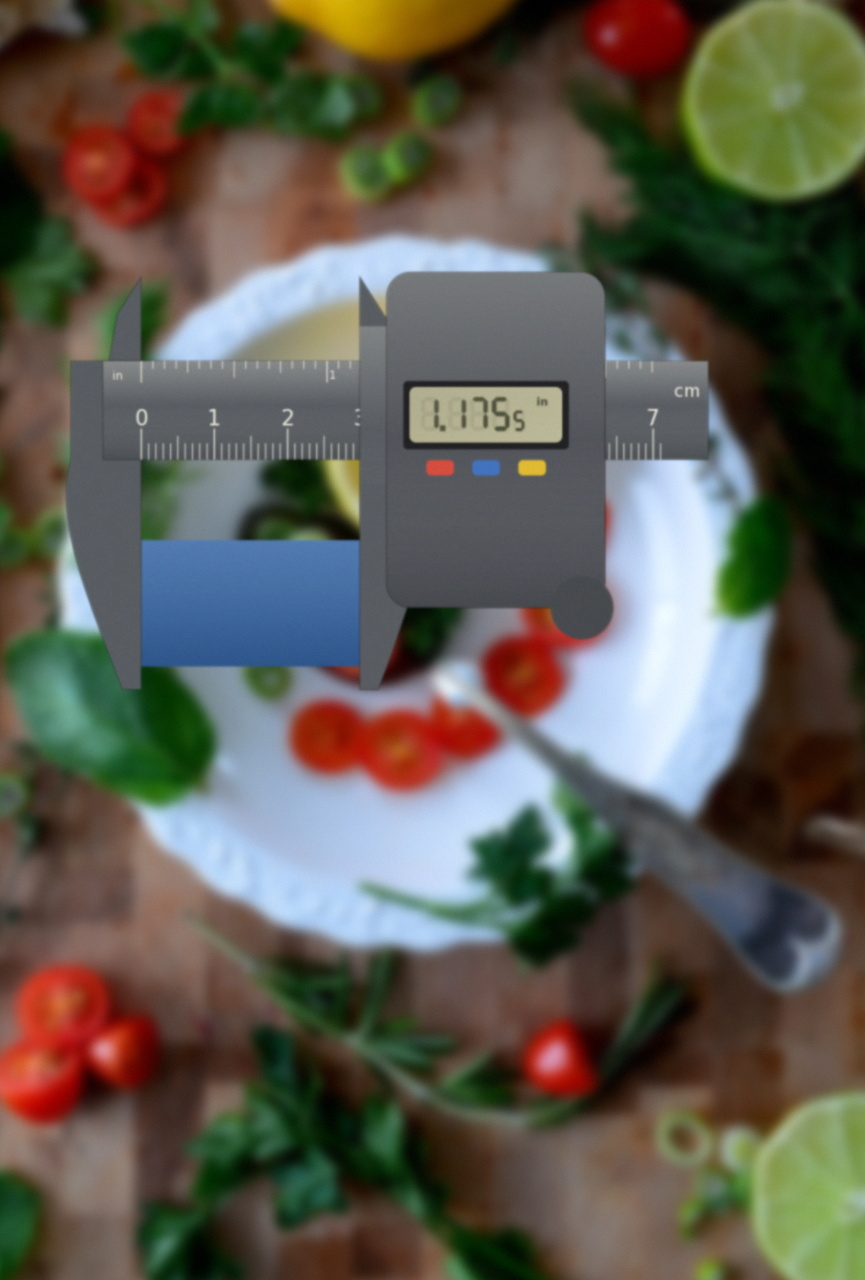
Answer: {"value": 1.1755, "unit": "in"}
